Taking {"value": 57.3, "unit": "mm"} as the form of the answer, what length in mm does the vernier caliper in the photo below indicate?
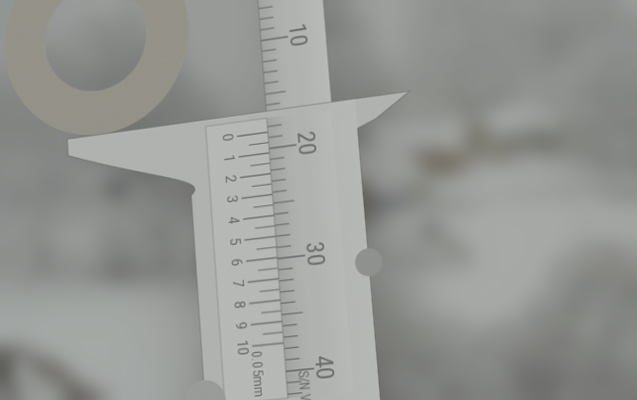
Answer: {"value": 18.5, "unit": "mm"}
